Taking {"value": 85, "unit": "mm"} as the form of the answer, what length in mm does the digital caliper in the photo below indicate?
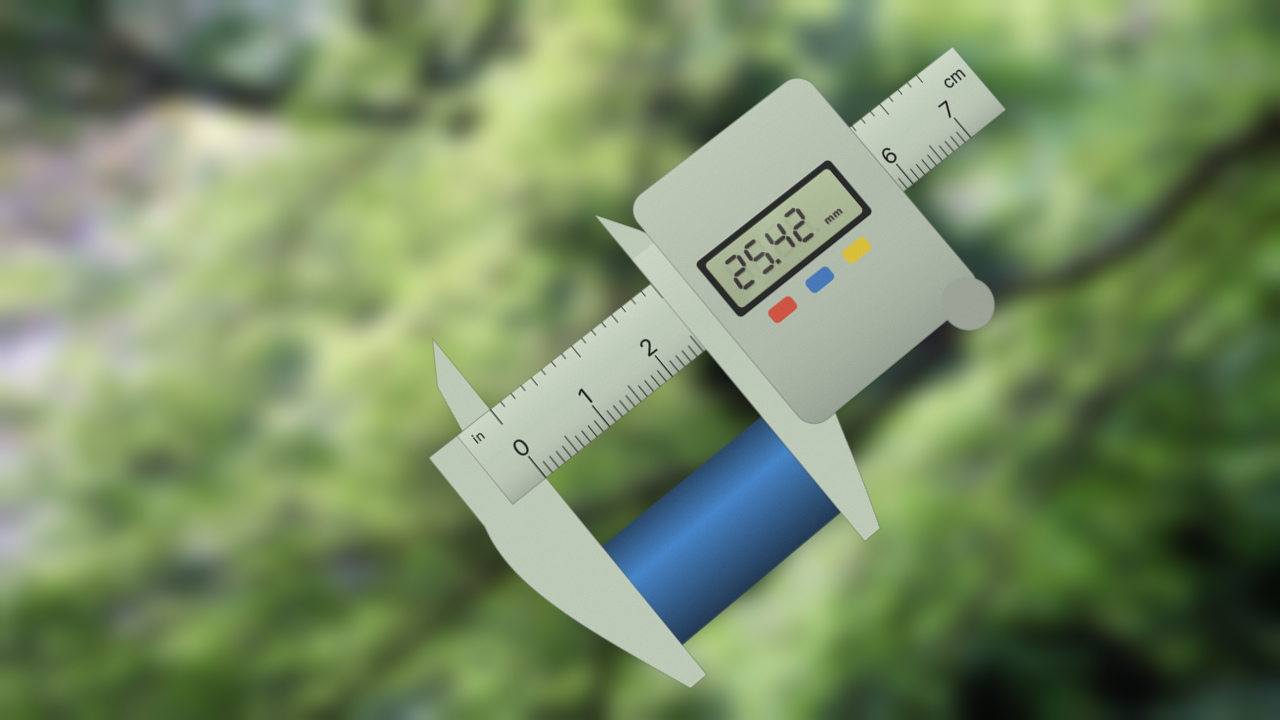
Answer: {"value": 25.42, "unit": "mm"}
